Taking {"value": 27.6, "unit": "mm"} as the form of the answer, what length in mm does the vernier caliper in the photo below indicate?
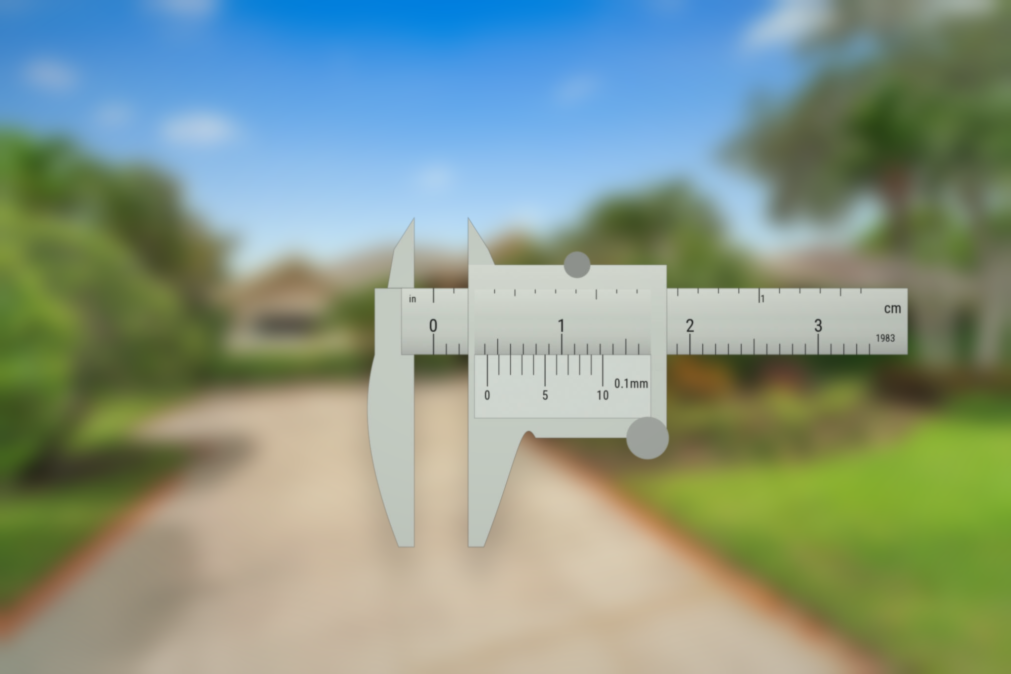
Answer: {"value": 4.2, "unit": "mm"}
